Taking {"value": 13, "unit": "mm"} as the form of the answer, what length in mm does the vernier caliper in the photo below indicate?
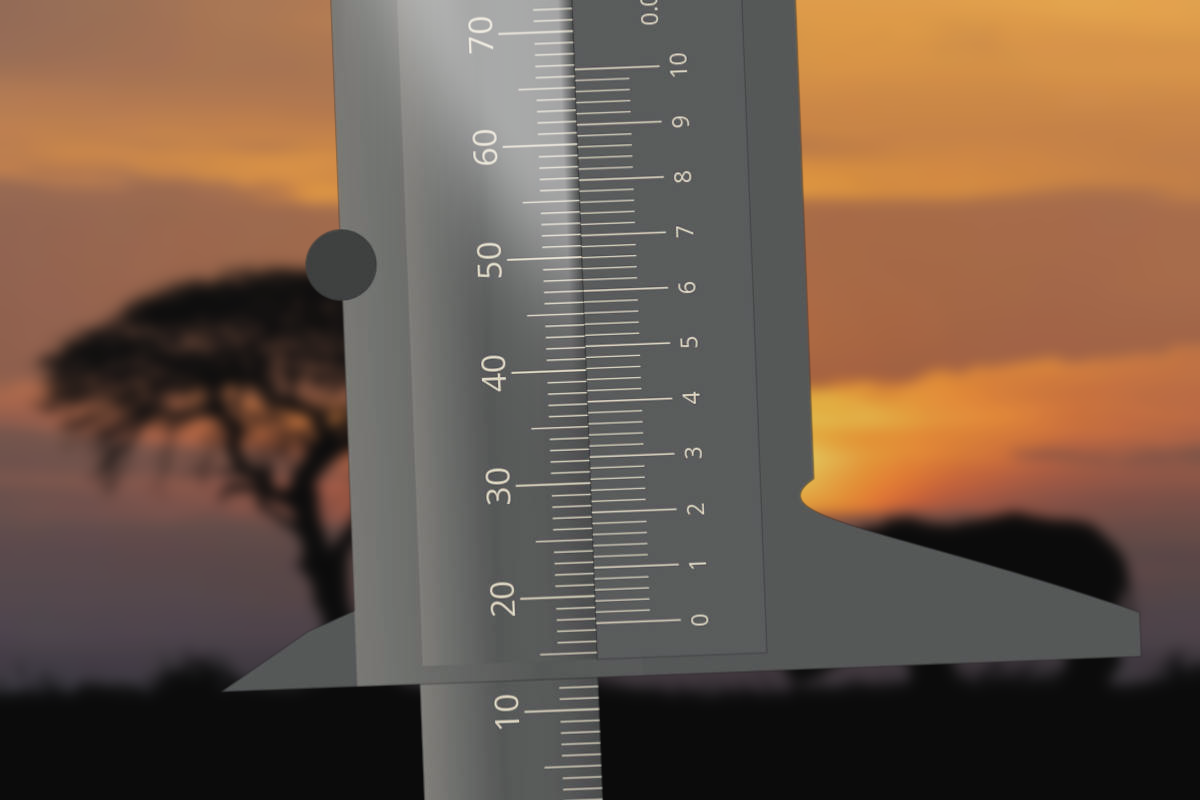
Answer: {"value": 17.6, "unit": "mm"}
